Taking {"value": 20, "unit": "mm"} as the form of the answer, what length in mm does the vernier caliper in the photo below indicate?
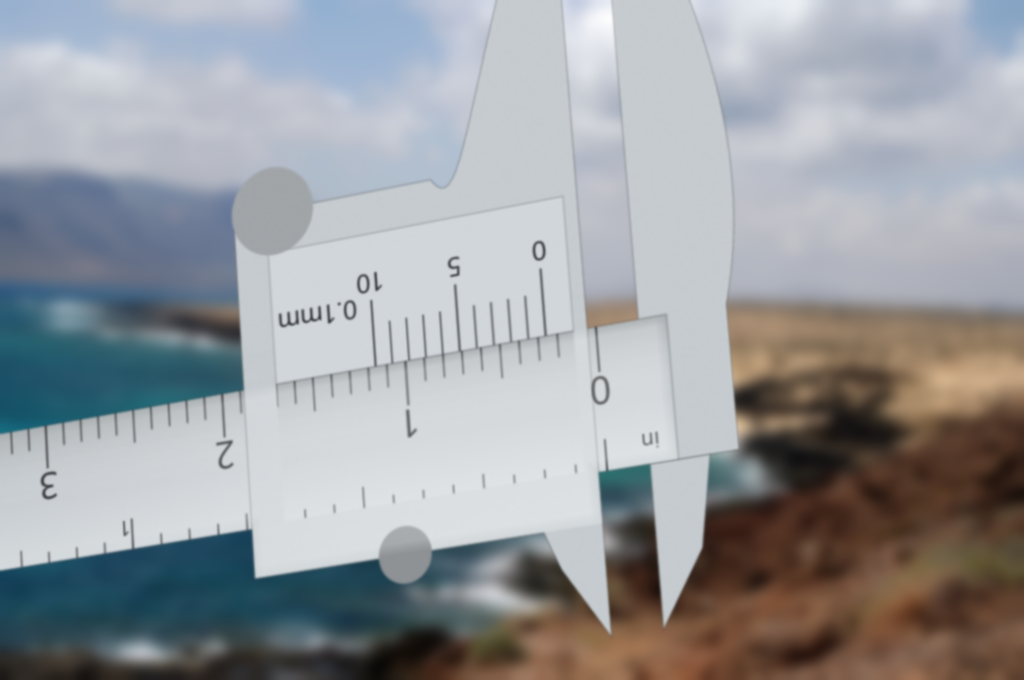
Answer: {"value": 2.6, "unit": "mm"}
